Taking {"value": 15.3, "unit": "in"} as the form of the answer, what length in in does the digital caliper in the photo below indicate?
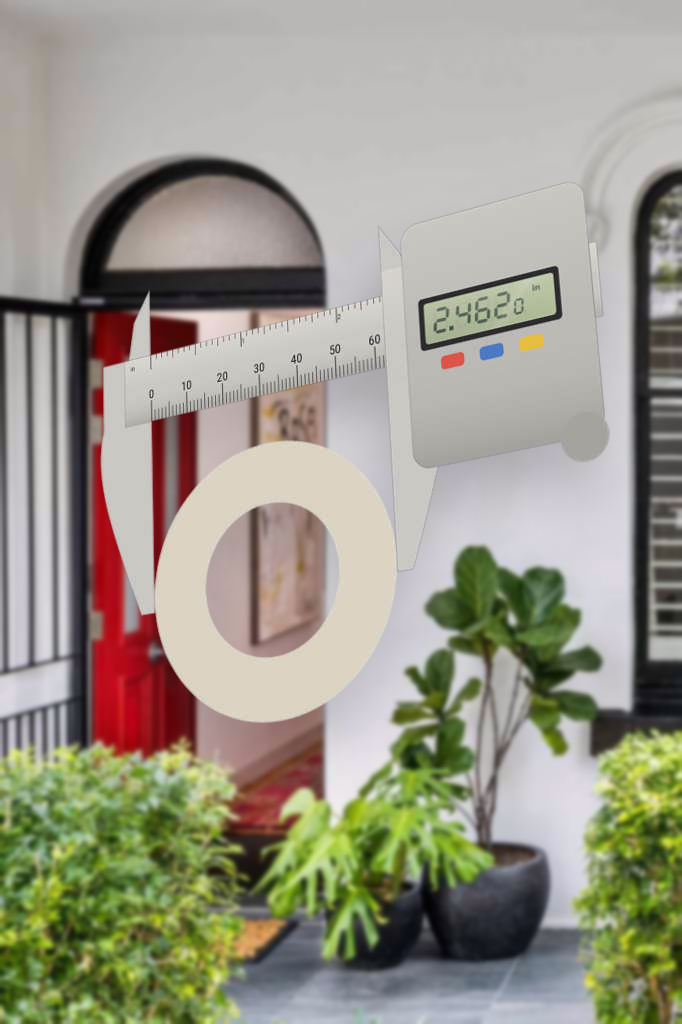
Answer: {"value": 2.4620, "unit": "in"}
